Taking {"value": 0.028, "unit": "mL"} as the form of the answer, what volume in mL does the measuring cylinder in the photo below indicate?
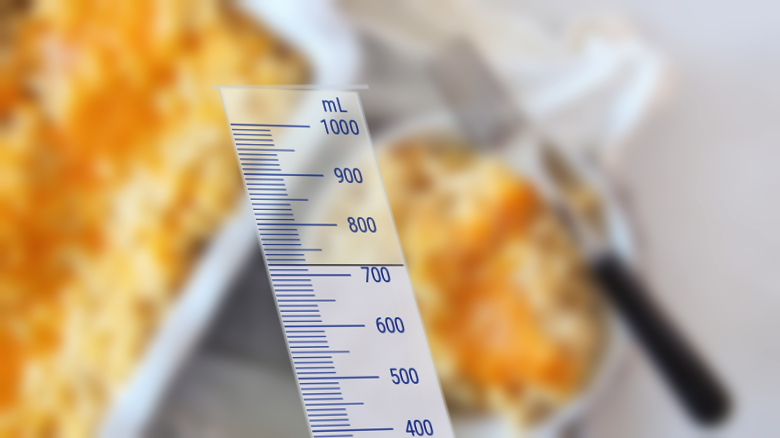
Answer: {"value": 720, "unit": "mL"}
